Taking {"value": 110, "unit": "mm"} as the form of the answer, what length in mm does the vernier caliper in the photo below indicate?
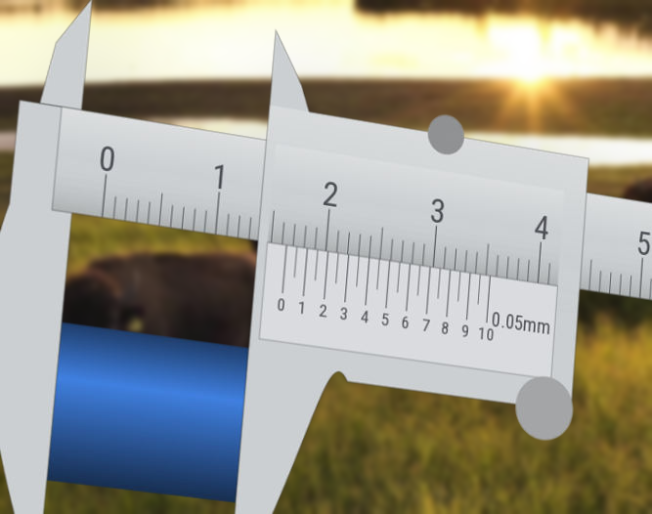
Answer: {"value": 16.4, "unit": "mm"}
